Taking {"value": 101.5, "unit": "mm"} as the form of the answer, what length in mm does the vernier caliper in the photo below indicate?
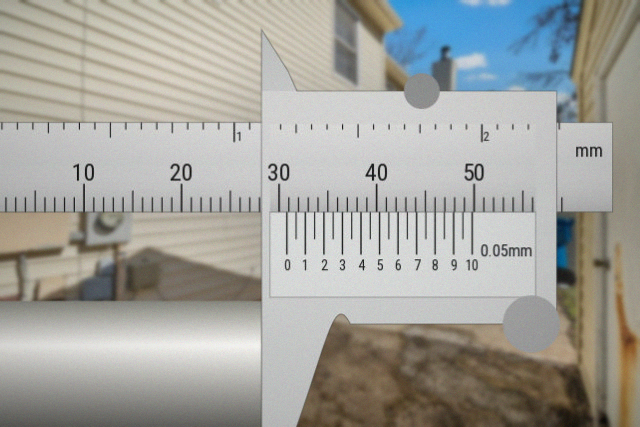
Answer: {"value": 30.8, "unit": "mm"}
